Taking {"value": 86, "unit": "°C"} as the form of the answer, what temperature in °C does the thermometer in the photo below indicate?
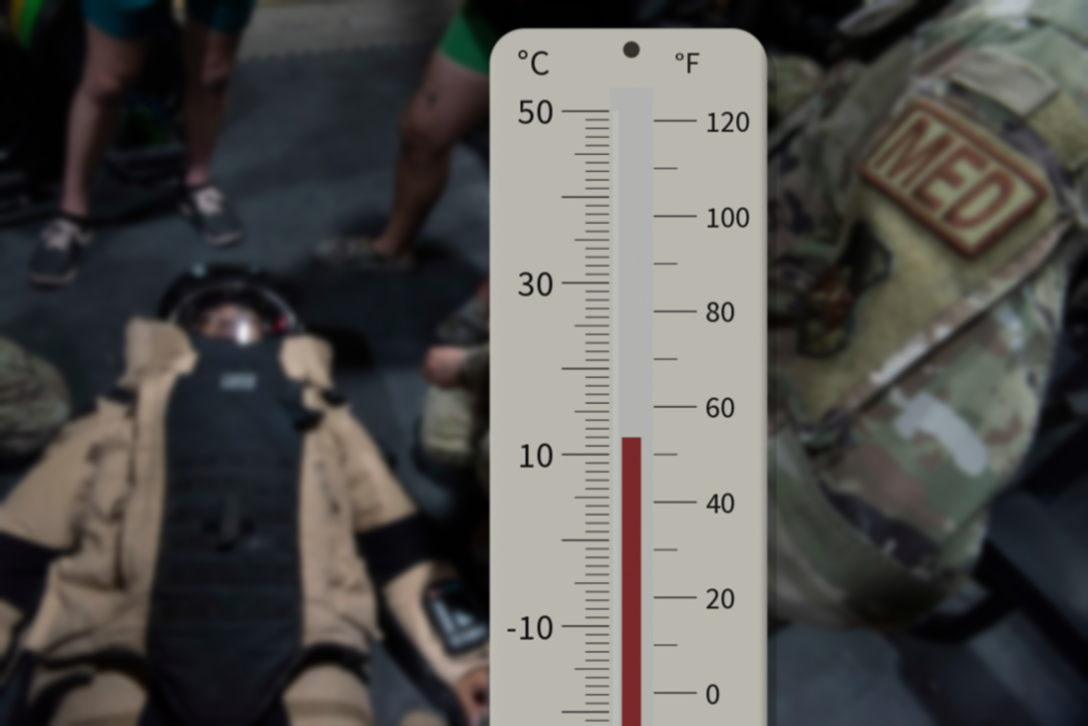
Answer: {"value": 12, "unit": "°C"}
